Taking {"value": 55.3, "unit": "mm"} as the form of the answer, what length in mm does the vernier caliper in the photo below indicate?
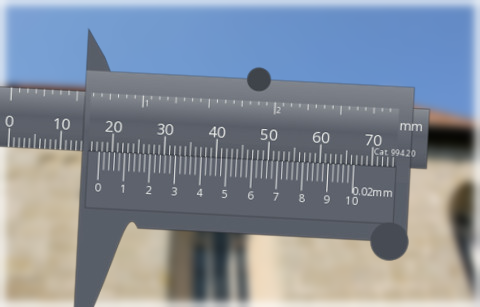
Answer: {"value": 17.5, "unit": "mm"}
